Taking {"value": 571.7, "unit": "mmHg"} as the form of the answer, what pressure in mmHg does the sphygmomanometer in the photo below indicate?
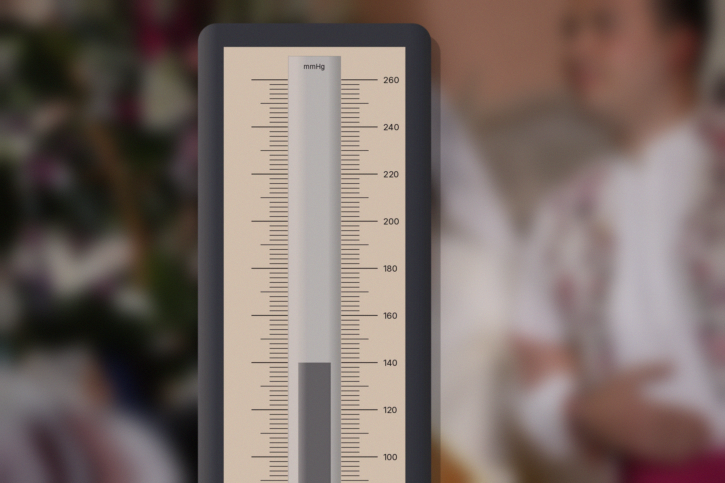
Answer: {"value": 140, "unit": "mmHg"}
